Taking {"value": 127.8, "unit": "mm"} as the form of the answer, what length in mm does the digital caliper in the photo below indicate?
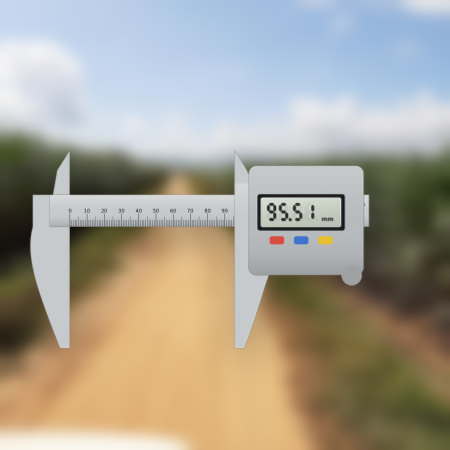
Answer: {"value": 95.51, "unit": "mm"}
